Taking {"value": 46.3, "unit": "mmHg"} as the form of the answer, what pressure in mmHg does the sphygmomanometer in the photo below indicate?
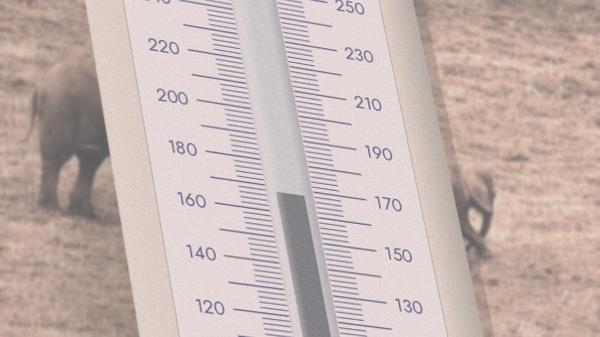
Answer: {"value": 168, "unit": "mmHg"}
